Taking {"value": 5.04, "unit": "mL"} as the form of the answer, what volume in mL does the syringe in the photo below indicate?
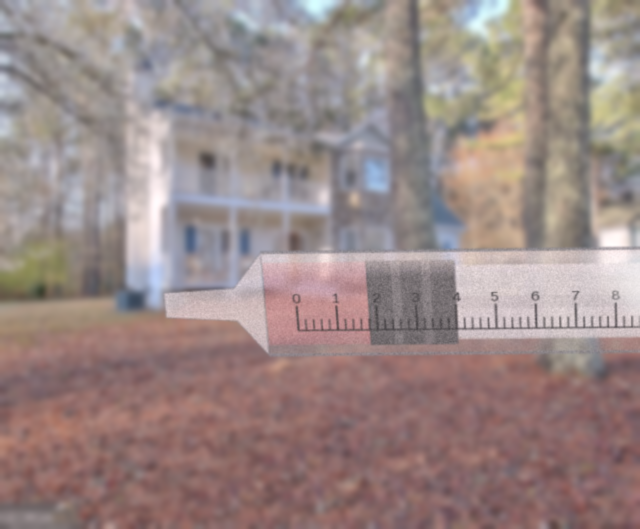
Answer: {"value": 1.8, "unit": "mL"}
